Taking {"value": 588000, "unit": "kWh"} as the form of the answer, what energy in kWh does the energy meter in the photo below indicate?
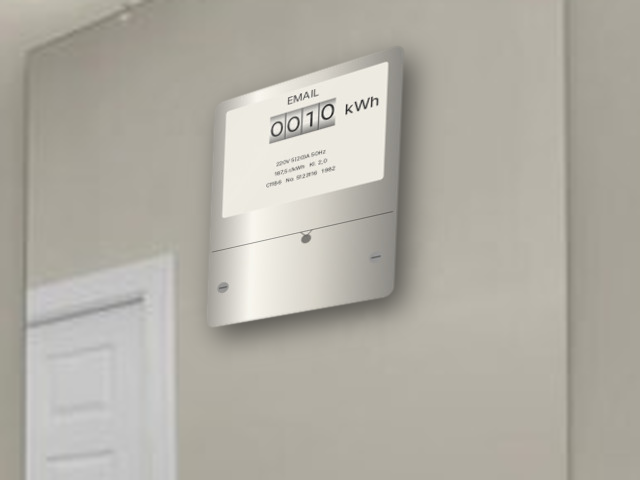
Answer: {"value": 10, "unit": "kWh"}
